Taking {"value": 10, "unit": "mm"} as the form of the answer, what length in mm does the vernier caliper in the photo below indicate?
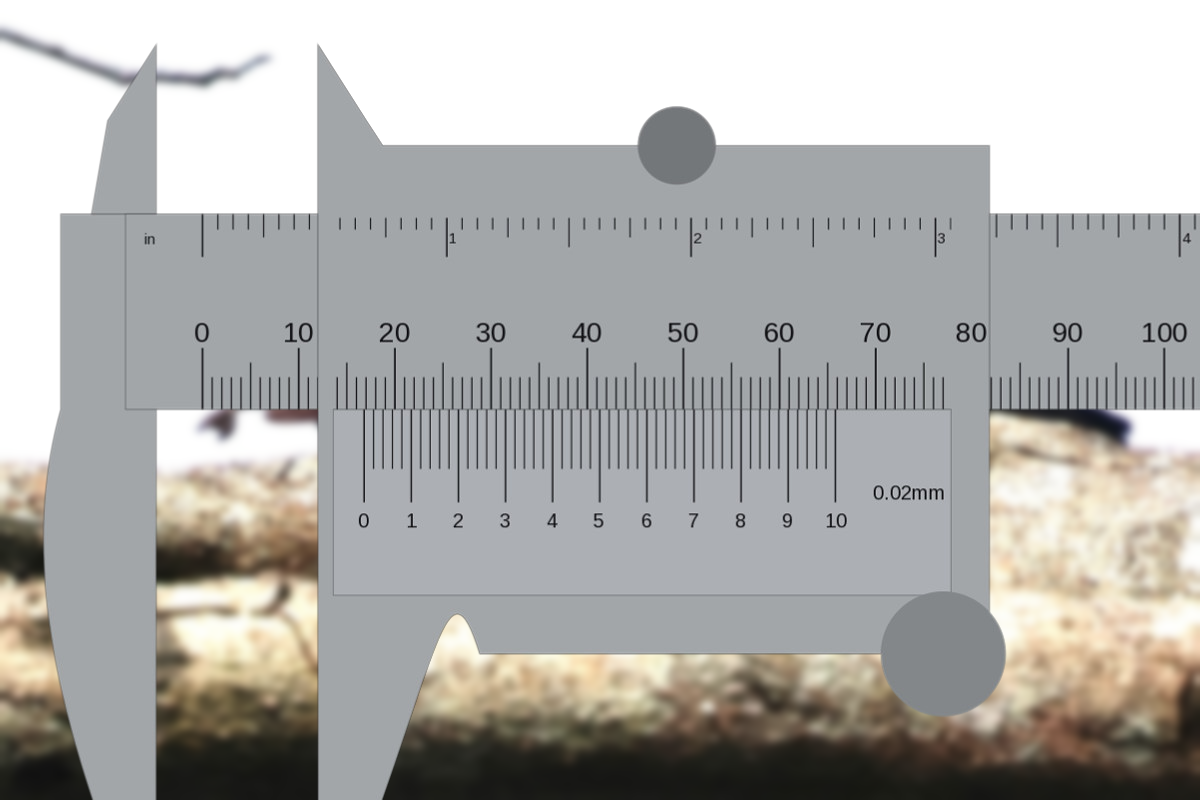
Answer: {"value": 16.8, "unit": "mm"}
